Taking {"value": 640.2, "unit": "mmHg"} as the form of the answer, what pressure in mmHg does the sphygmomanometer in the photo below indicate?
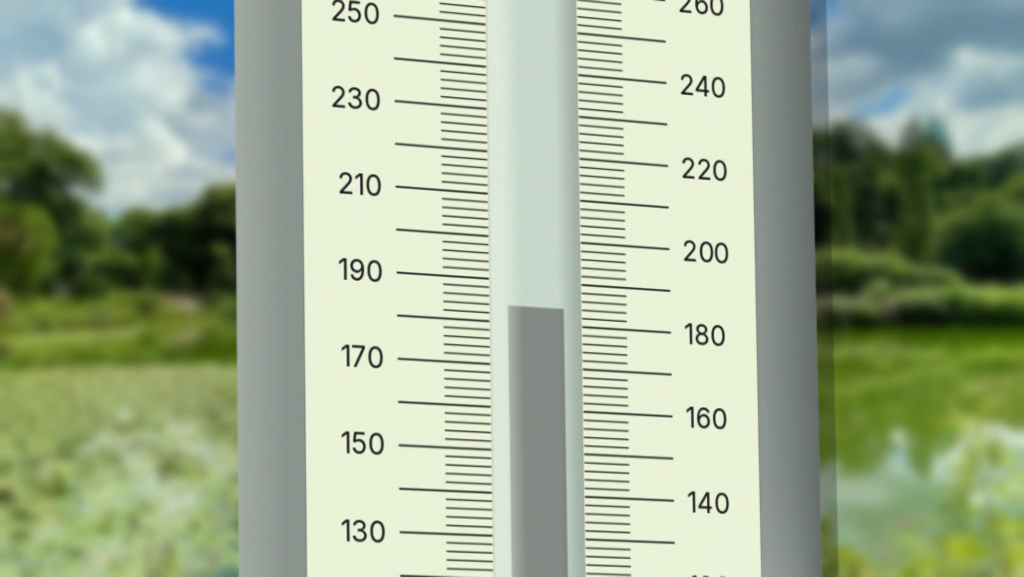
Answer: {"value": 184, "unit": "mmHg"}
